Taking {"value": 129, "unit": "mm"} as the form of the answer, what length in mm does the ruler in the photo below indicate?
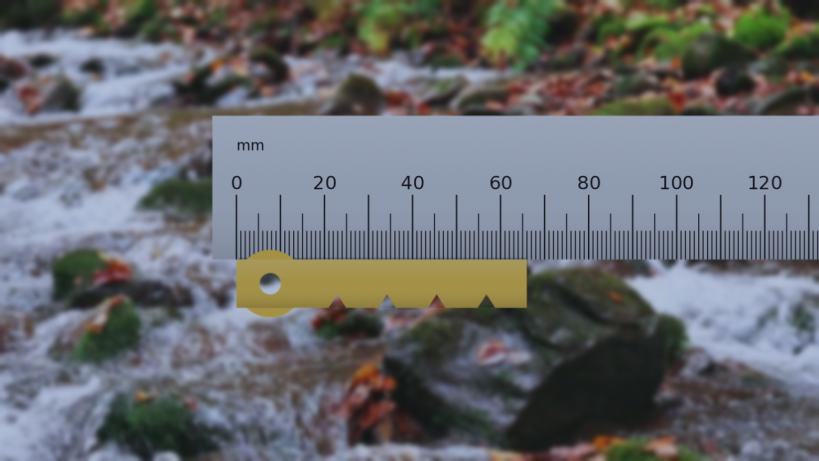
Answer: {"value": 66, "unit": "mm"}
